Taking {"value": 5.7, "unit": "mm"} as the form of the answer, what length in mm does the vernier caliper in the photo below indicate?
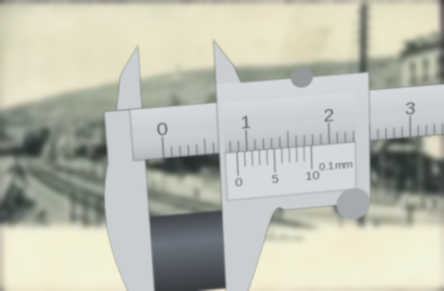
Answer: {"value": 8.8, "unit": "mm"}
